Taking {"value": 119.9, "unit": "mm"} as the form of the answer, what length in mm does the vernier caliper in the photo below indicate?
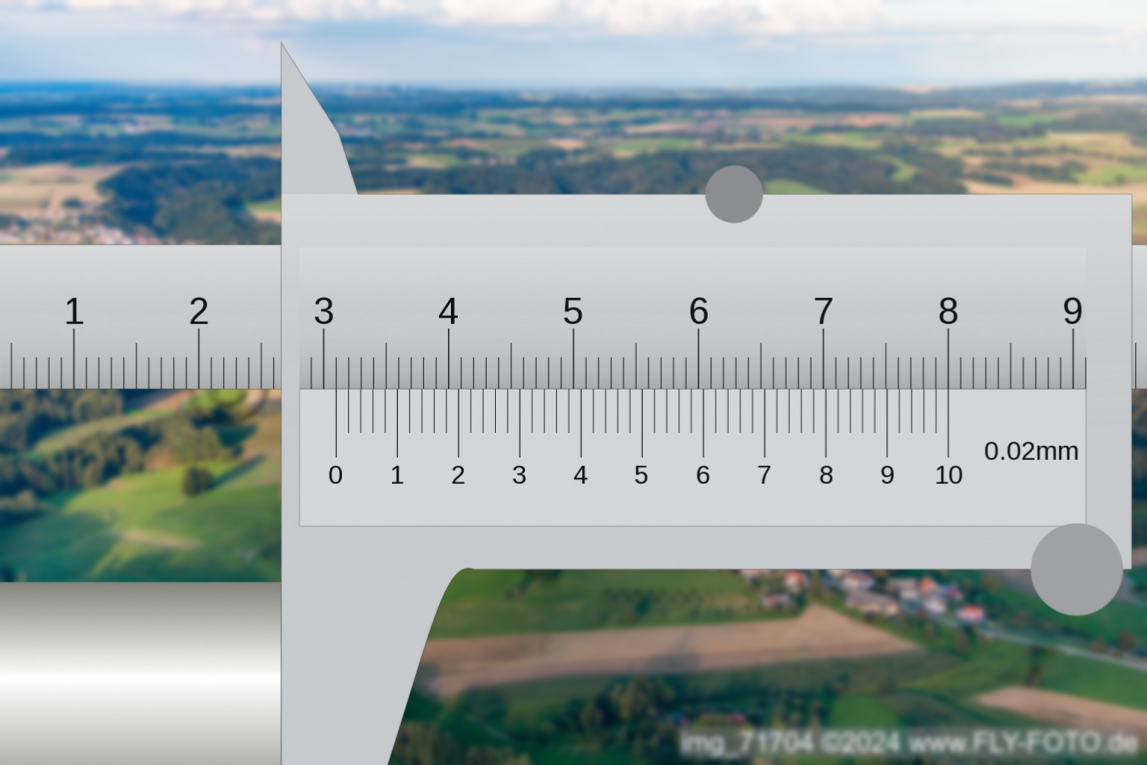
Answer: {"value": 31.0, "unit": "mm"}
